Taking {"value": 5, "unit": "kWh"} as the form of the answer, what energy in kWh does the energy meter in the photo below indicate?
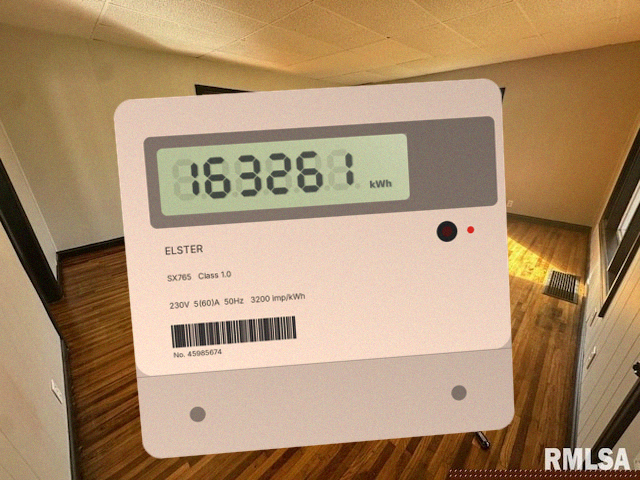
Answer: {"value": 163261, "unit": "kWh"}
